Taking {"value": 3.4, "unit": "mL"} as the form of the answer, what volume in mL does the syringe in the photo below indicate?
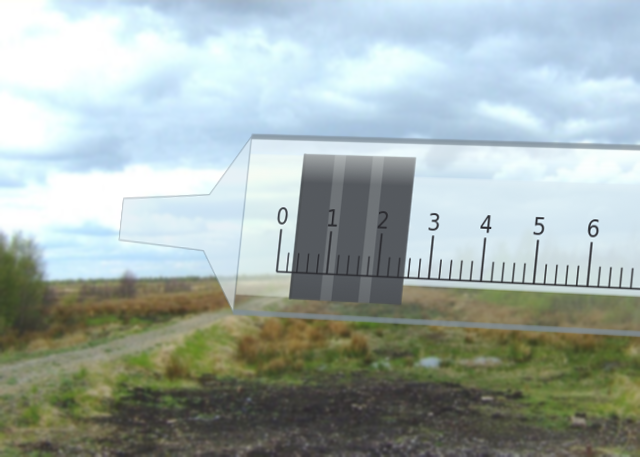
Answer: {"value": 0.3, "unit": "mL"}
